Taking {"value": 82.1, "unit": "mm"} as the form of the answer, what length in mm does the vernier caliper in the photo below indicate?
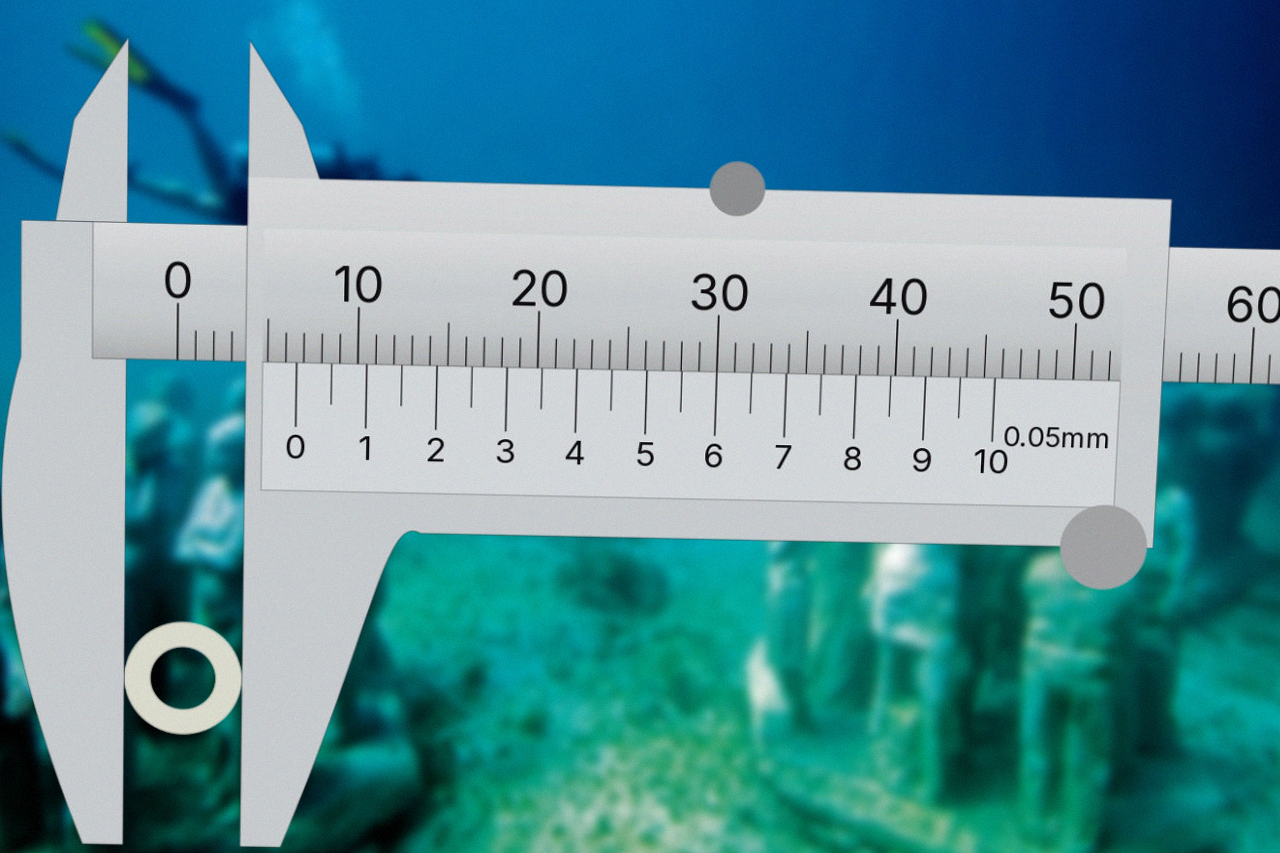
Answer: {"value": 6.6, "unit": "mm"}
